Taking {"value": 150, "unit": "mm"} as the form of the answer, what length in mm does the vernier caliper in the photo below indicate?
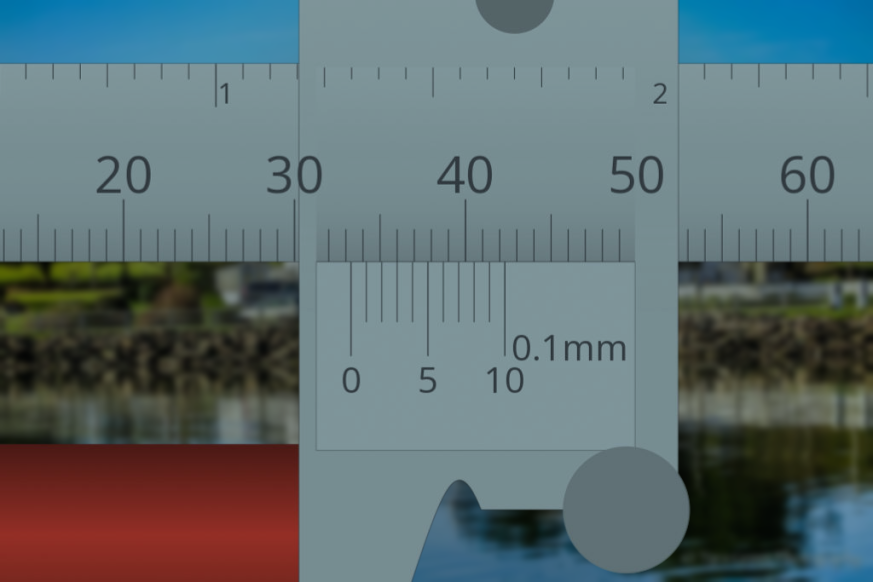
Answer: {"value": 33.3, "unit": "mm"}
